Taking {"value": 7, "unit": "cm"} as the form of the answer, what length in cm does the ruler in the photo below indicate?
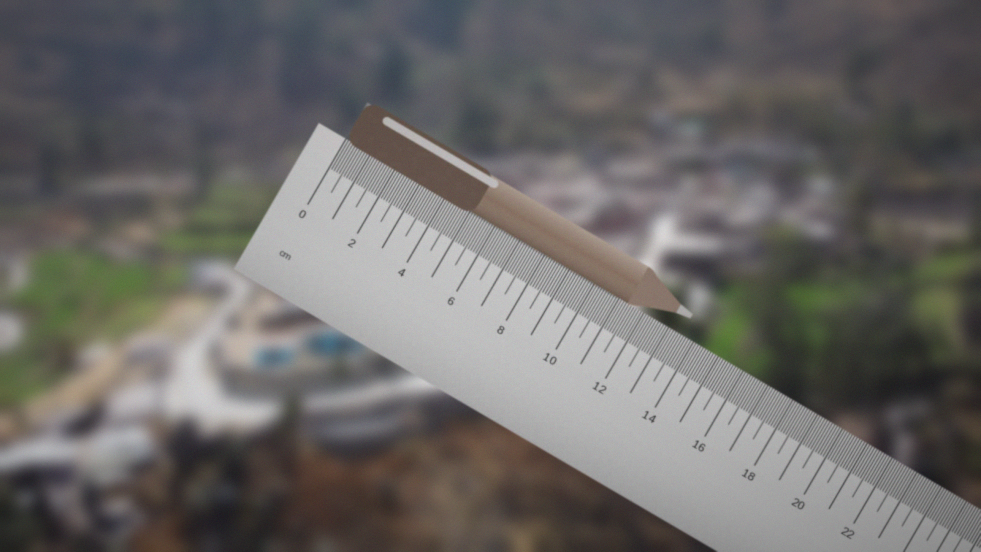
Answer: {"value": 13.5, "unit": "cm"}
